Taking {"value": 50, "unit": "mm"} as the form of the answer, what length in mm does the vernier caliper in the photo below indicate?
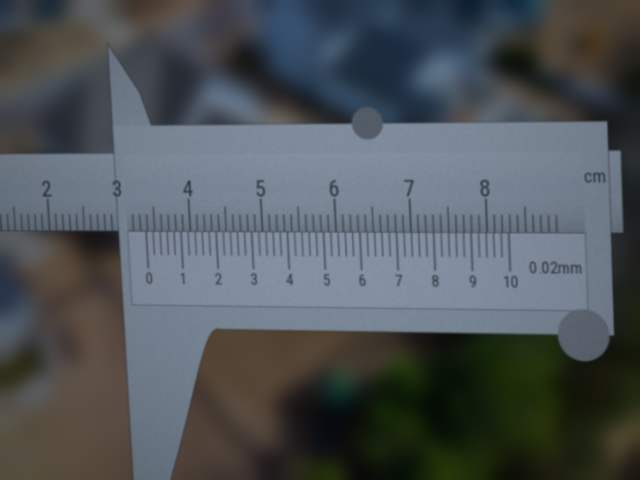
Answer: {"value": 33.8, "unit": "mm"}
